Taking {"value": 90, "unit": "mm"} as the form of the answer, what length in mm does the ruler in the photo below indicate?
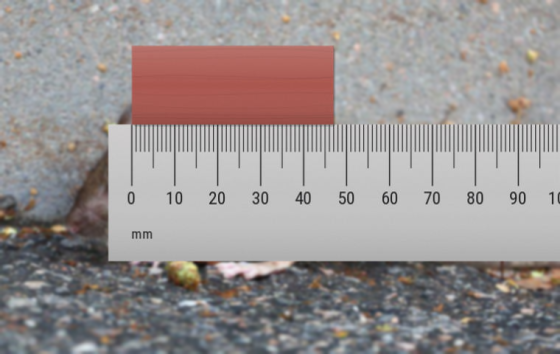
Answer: {"value": 47, "unit": "mm"}
